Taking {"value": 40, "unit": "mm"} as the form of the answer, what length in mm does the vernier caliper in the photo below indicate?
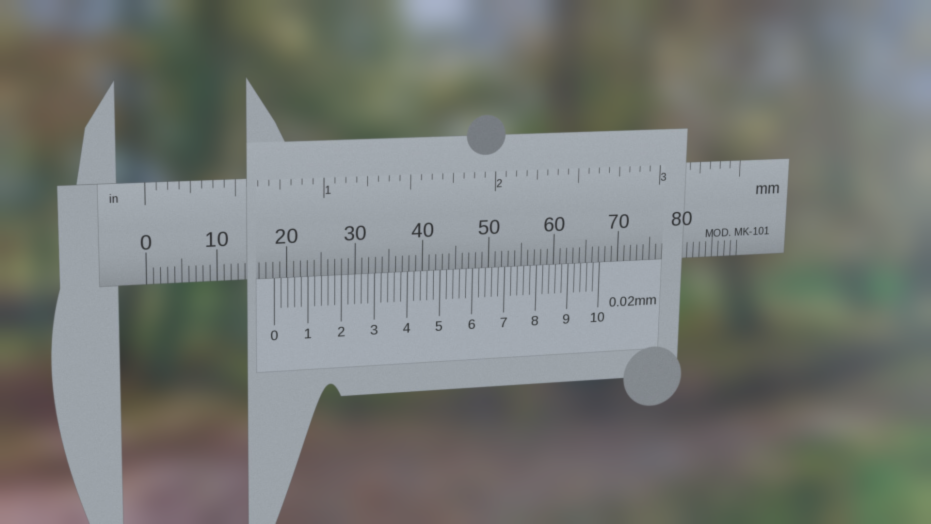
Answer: {"value": 18.2, "unit": "mm"}
